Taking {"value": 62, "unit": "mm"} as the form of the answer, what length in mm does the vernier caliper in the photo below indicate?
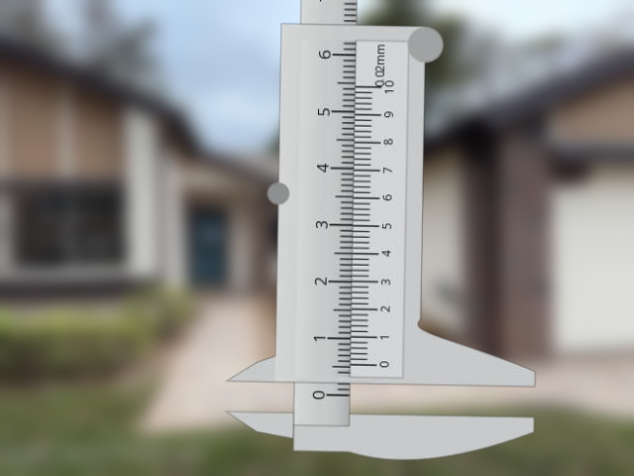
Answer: {"value": 5.4, "unit": "mm"}
